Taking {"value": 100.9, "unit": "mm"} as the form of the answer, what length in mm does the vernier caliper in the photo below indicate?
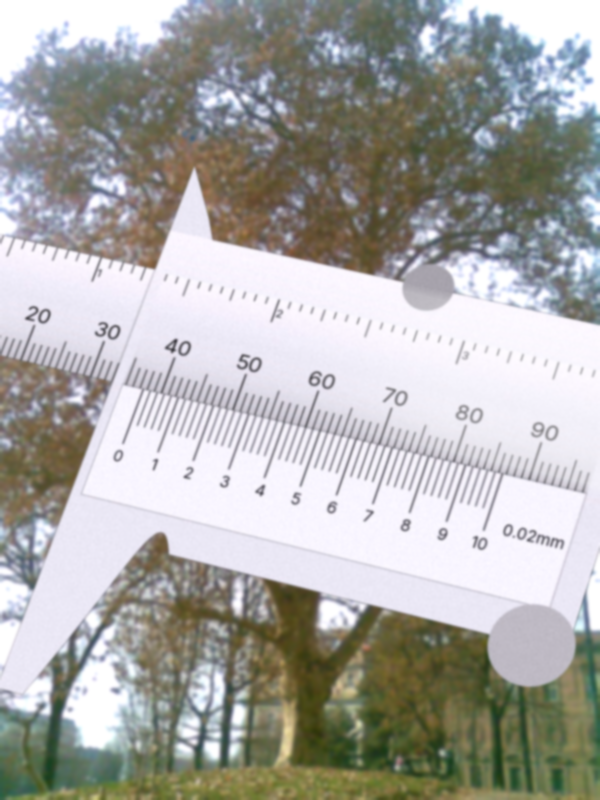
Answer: {"value": 37.5, "unit": "mm"}
